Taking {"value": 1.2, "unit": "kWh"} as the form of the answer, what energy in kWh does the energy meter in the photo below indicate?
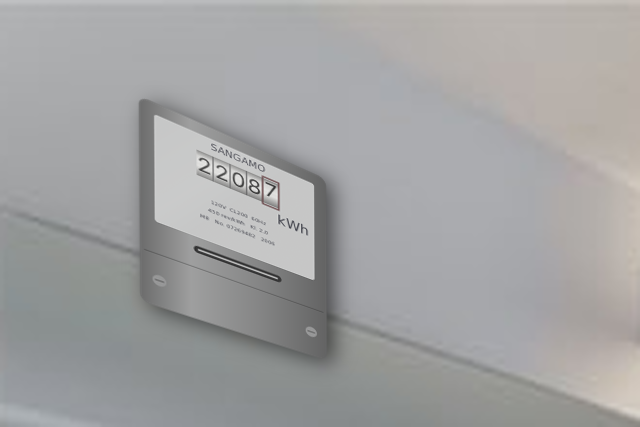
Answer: {"value": 2208.7, "unit": "kWh"}
